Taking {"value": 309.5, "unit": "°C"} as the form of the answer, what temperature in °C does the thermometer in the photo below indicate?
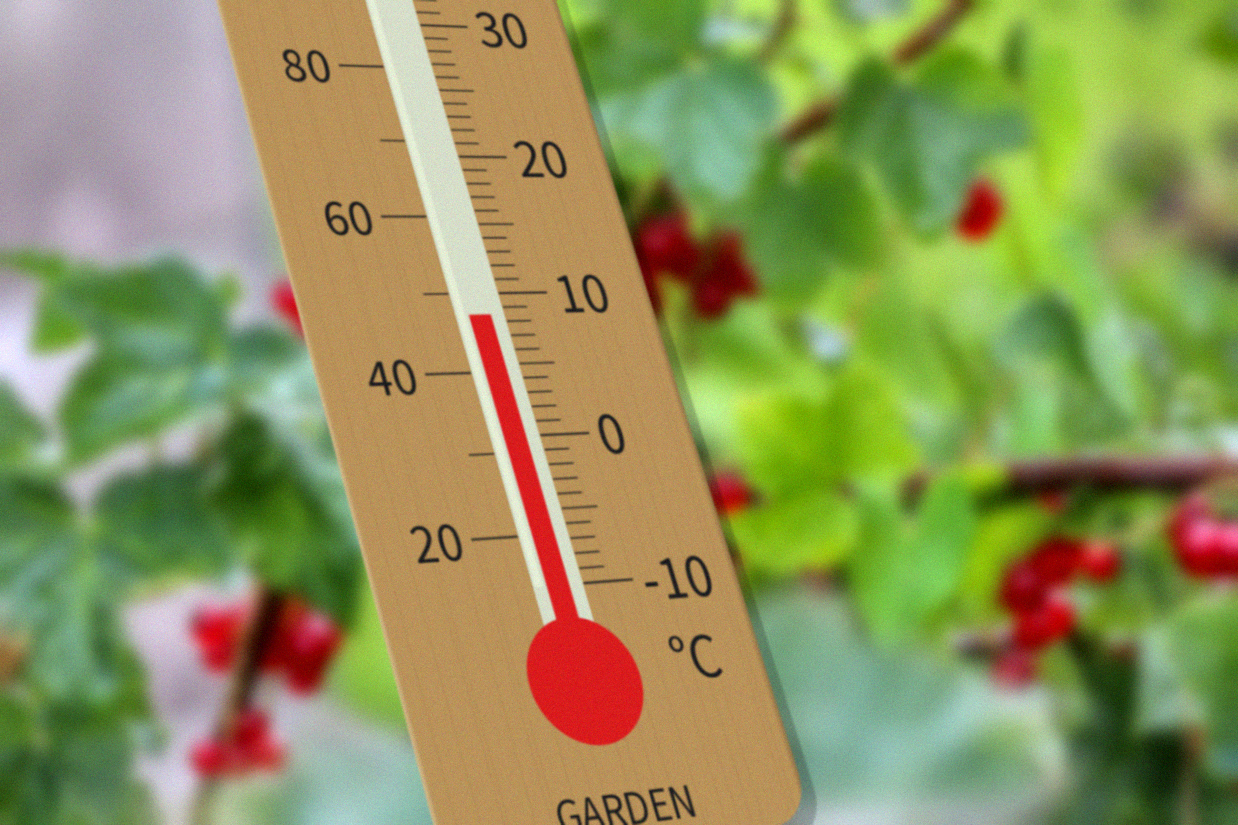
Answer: {"value": 8.5, "unit": "°C"}
